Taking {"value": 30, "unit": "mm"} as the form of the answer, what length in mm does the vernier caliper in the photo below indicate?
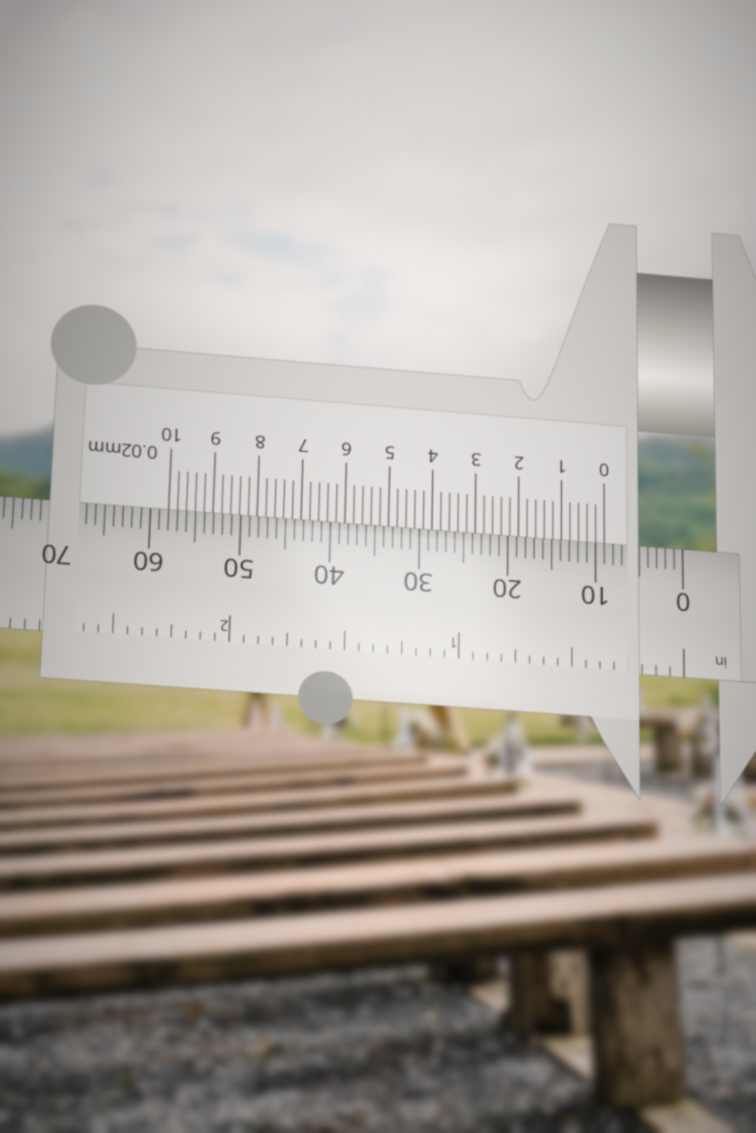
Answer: {"value": 9.0, "unit": "mm"}
